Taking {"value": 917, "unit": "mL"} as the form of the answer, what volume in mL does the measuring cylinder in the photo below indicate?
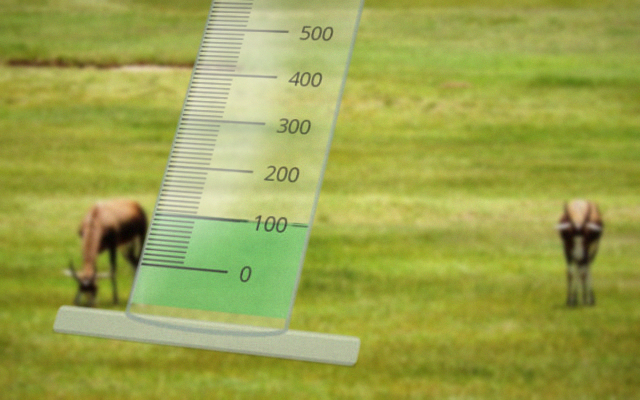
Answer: {"value": 100, "unit": "mL"}
